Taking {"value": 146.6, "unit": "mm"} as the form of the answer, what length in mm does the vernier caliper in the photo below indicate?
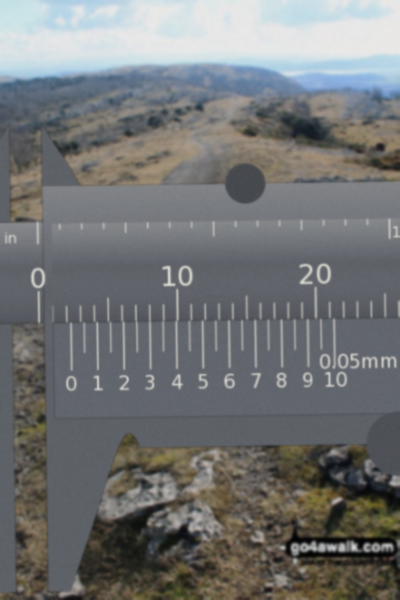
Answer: {"value": 2.3, "unit": "mm"}
